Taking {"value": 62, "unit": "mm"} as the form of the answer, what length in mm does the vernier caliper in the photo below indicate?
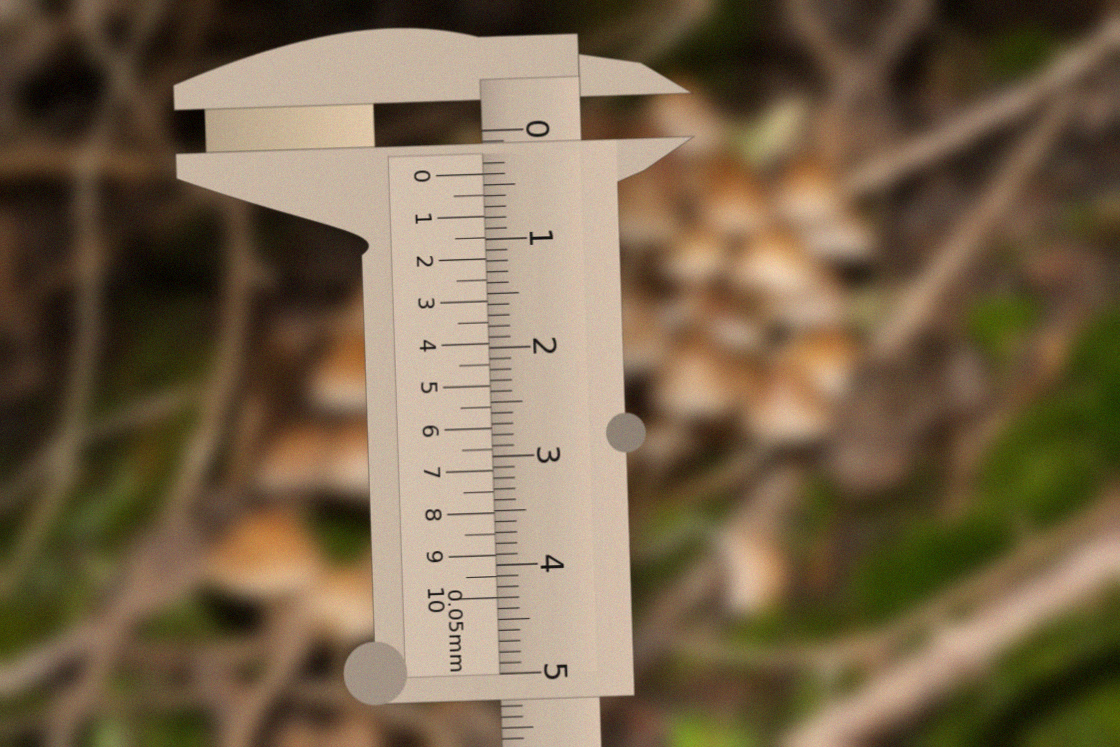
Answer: {"value": 4.0, "unit": "mm"}
